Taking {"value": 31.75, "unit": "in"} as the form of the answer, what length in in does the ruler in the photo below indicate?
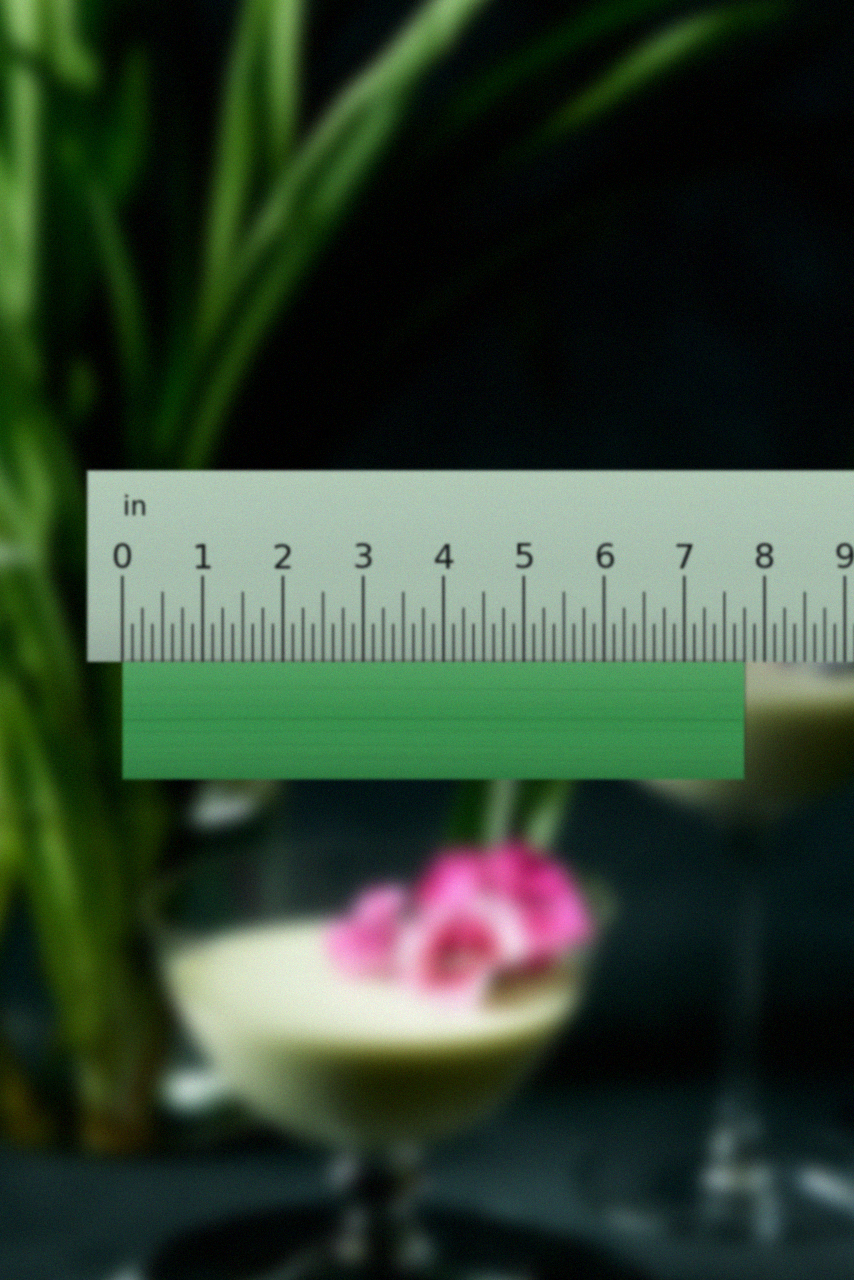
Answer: {"value": 7.75, "unit": "in"}
